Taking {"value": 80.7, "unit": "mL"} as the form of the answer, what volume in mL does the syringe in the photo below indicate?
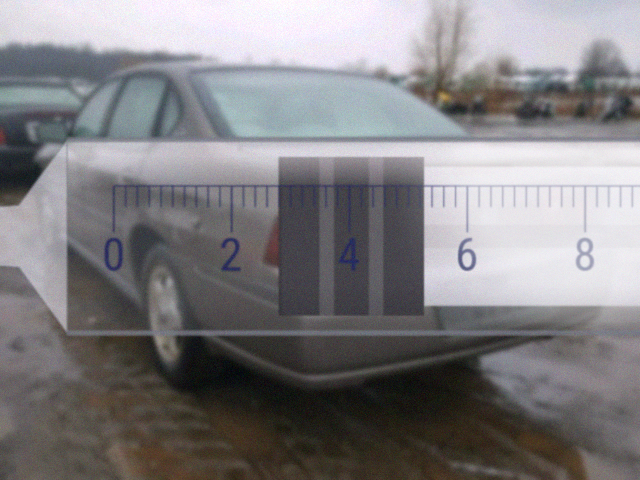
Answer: {"value": 2.8, "unit": "mL"}
